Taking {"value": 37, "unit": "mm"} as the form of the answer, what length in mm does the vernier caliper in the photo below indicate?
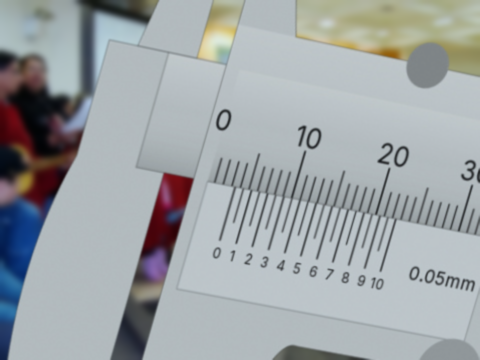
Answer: {"value": 3.4, "unit": "mm"}
